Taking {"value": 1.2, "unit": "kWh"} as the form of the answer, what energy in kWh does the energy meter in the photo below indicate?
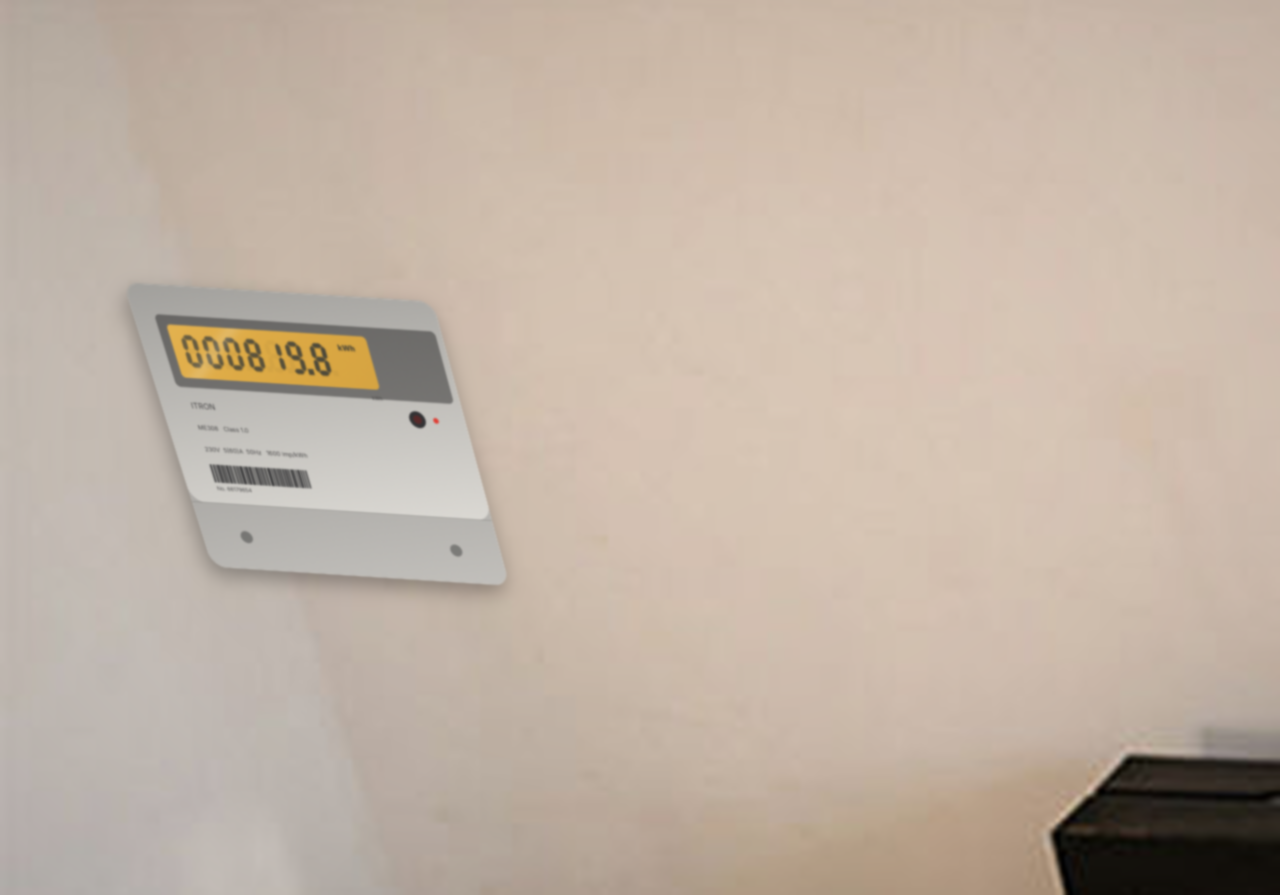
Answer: {"value": 819.8, "unit": "kWh"}
